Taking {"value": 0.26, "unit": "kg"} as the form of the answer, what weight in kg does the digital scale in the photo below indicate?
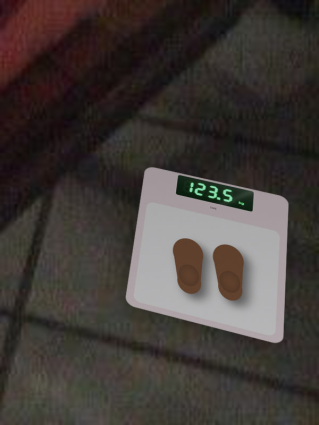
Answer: {"value": 123.5, "unit": "kg"}
